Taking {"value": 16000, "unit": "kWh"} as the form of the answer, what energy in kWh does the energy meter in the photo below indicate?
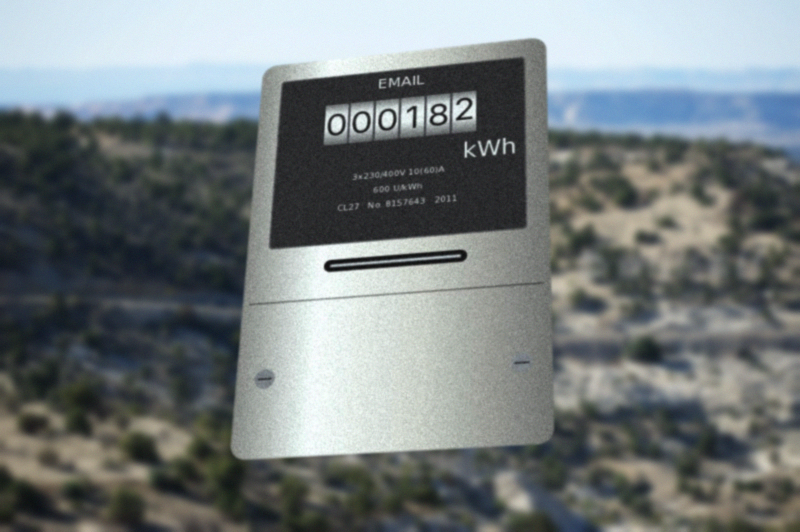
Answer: {"value": 182, "unit": "kWh"}
